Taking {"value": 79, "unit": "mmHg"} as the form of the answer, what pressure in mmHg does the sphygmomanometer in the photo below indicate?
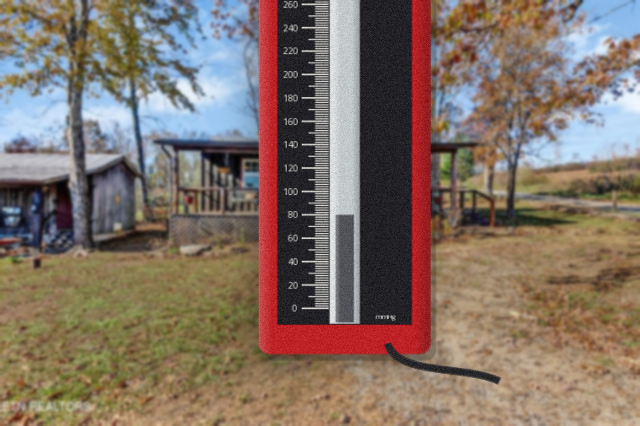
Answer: {"value": 80, "unit": "mmHg"}
